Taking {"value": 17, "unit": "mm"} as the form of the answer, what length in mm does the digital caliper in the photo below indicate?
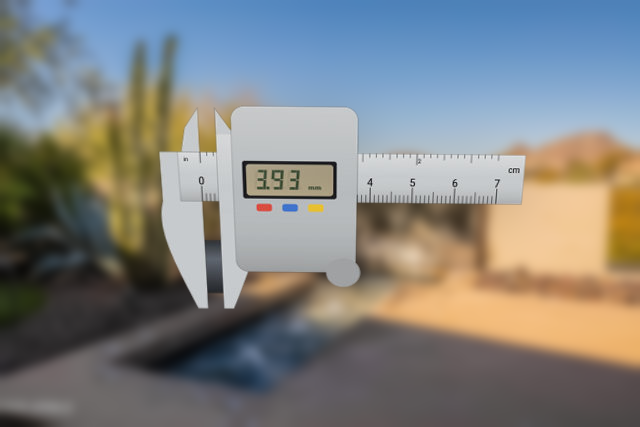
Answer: {"value": 3.93, "unit": "mm"}
